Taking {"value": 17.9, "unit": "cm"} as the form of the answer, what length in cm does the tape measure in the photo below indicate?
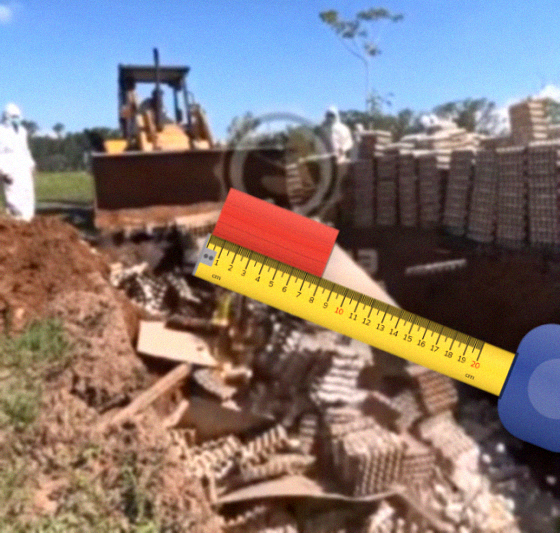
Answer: {"value": 8, "unit": "cm"}
